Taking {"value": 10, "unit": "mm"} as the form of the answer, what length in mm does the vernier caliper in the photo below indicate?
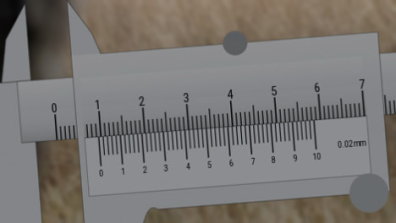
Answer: {"value": 9.5, "unit": "mm"}
